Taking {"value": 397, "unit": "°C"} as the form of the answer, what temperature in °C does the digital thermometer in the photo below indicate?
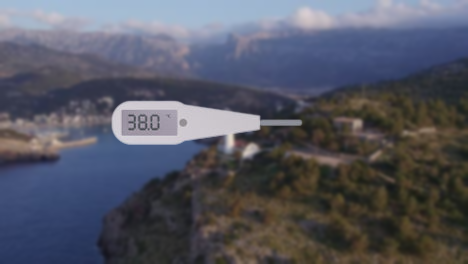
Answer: {"value": 38.0, "unit": "°C"}
